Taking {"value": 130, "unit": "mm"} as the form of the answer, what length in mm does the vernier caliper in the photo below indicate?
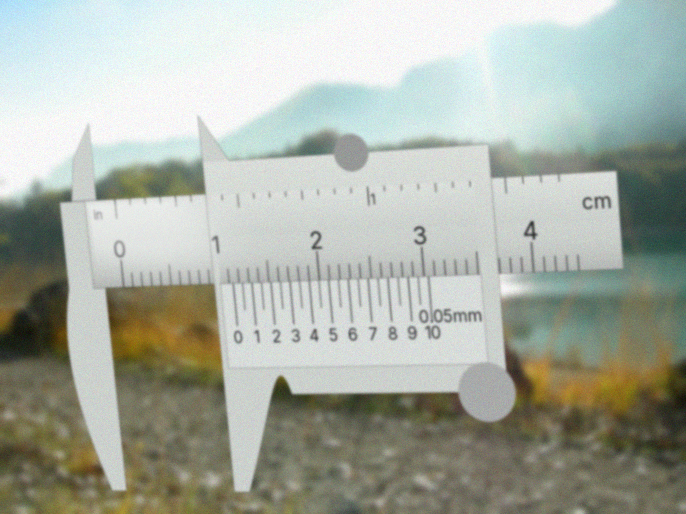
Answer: {"value": 11.4, "unit": "mm"}
